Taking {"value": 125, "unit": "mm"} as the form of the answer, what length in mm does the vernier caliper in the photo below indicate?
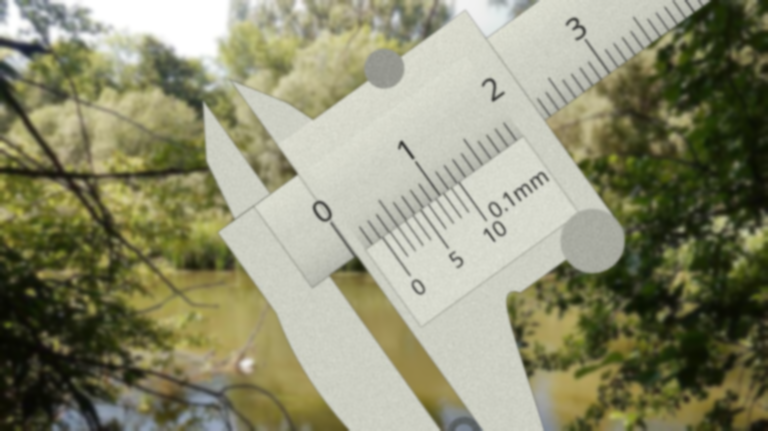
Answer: {"value": 3.2, "unit": "mm"}
